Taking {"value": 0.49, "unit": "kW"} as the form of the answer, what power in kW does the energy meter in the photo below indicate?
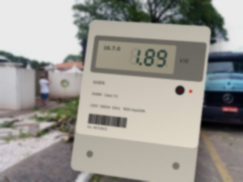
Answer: {"value": 1.89, "unit": "kW"}
